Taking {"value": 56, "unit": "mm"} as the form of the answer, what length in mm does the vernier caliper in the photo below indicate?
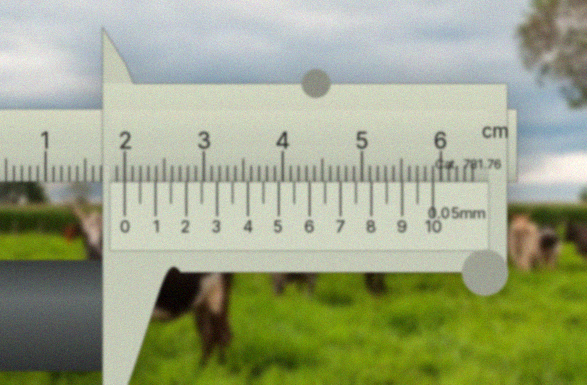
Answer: {"value": 20.0, "unit": "mm"}
